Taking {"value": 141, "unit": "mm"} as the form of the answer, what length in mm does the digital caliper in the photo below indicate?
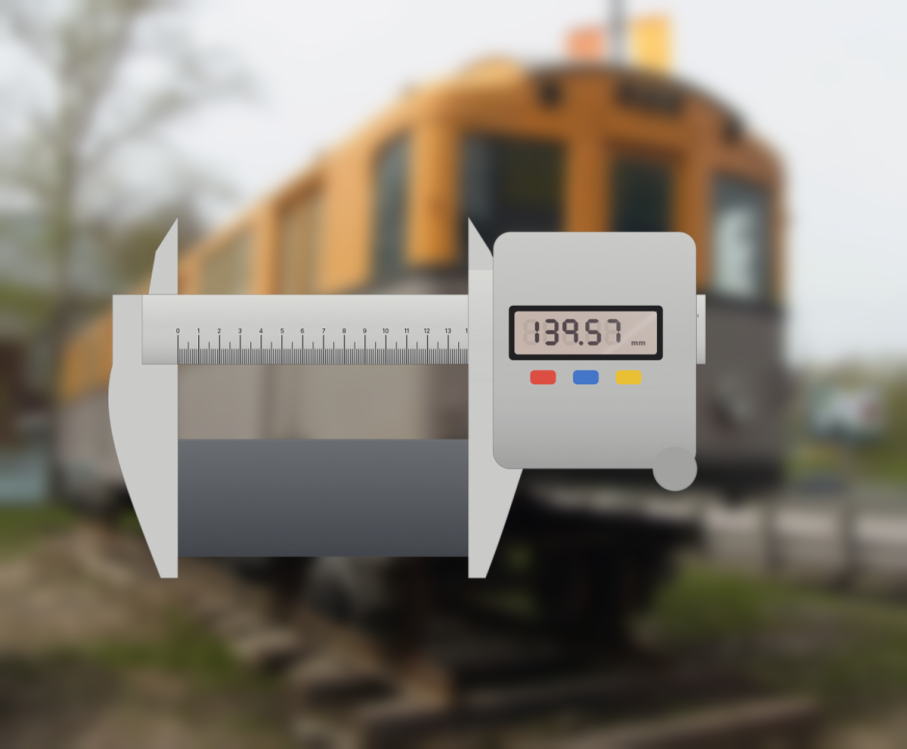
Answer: {"value": 139.57, "unit": "mm"}
